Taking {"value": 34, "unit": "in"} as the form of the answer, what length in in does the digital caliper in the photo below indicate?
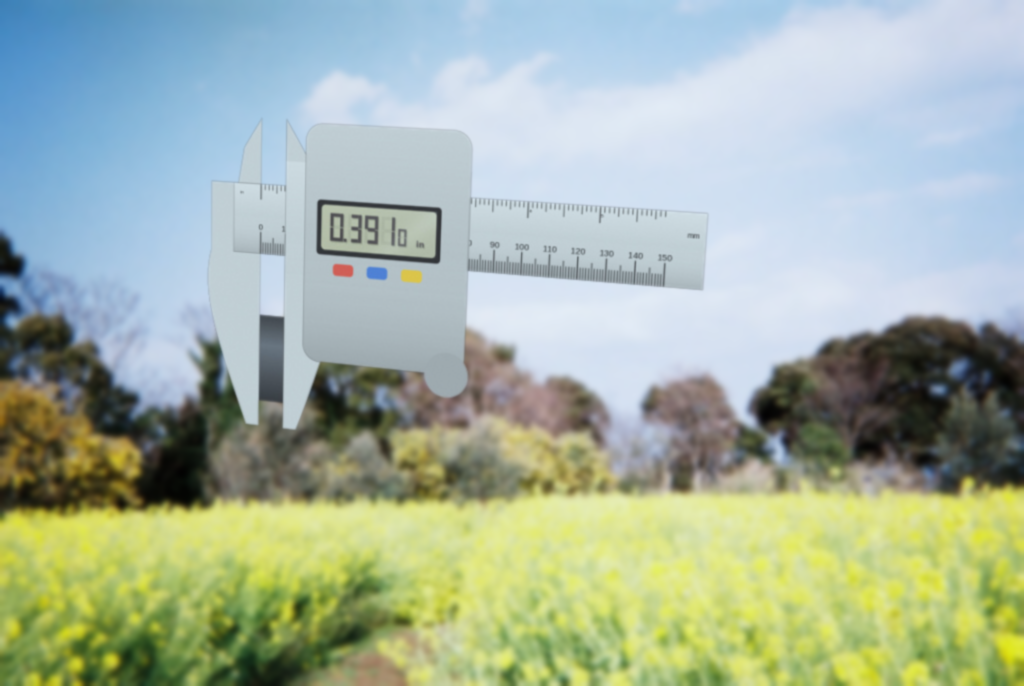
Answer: {"value": 0.3910, "unit": "in"}
